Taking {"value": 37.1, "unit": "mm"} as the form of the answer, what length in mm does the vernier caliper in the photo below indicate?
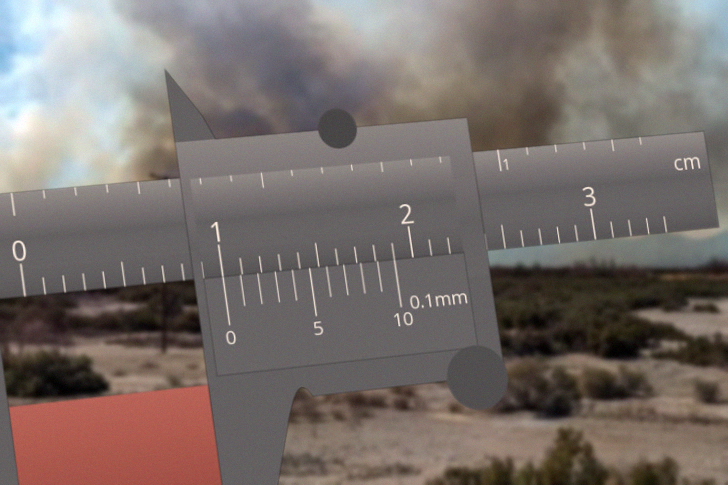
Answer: {"value": 10.0, "unit": "mm"}
